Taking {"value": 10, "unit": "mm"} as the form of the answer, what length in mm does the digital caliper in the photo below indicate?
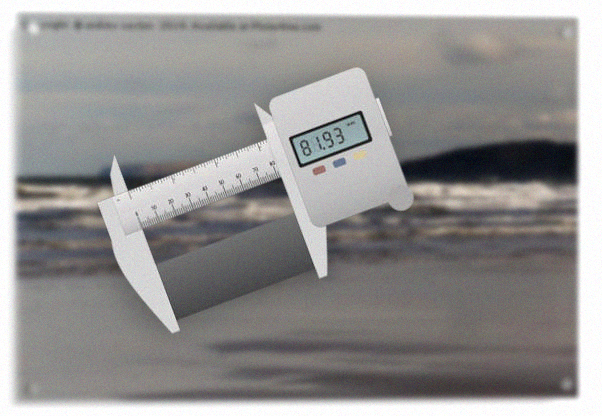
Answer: {"value": 81.93, "unit": "mm"}
